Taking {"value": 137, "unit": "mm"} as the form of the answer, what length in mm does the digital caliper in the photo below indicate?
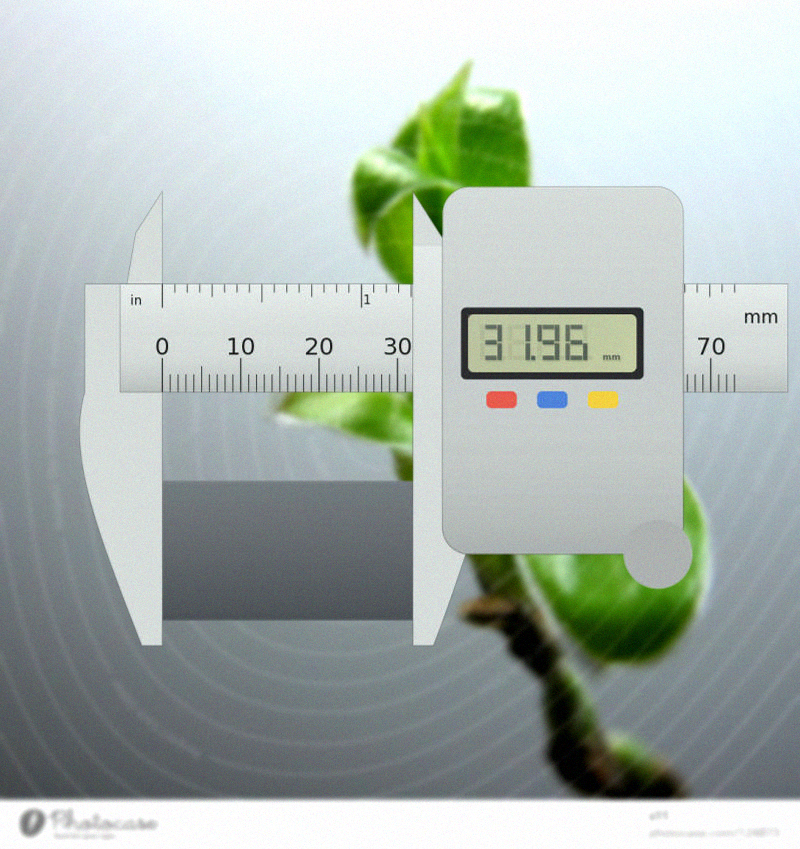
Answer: {"value": 31.96, "unit": "mm"}
